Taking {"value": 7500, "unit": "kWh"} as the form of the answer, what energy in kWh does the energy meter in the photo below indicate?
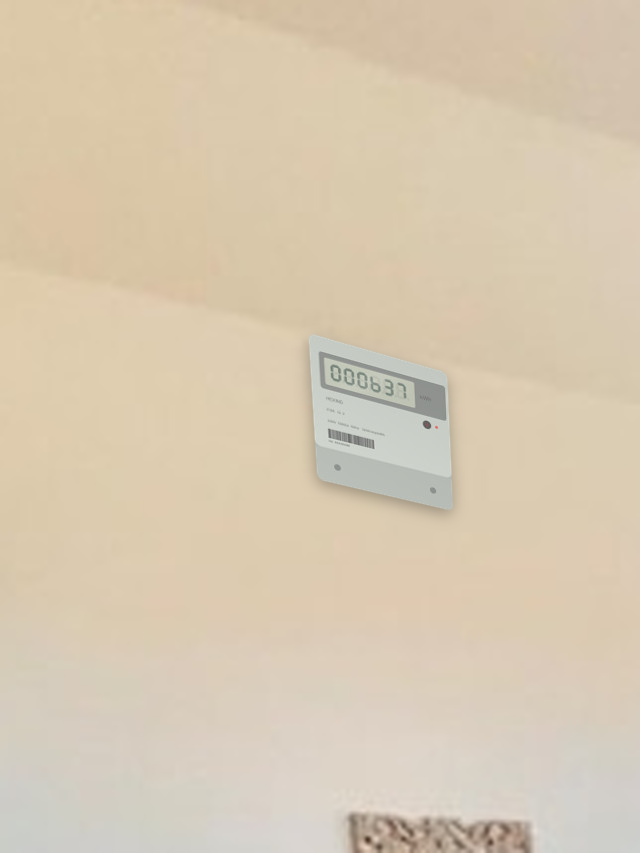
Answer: {"value": 637, "unit": "kWh"}
